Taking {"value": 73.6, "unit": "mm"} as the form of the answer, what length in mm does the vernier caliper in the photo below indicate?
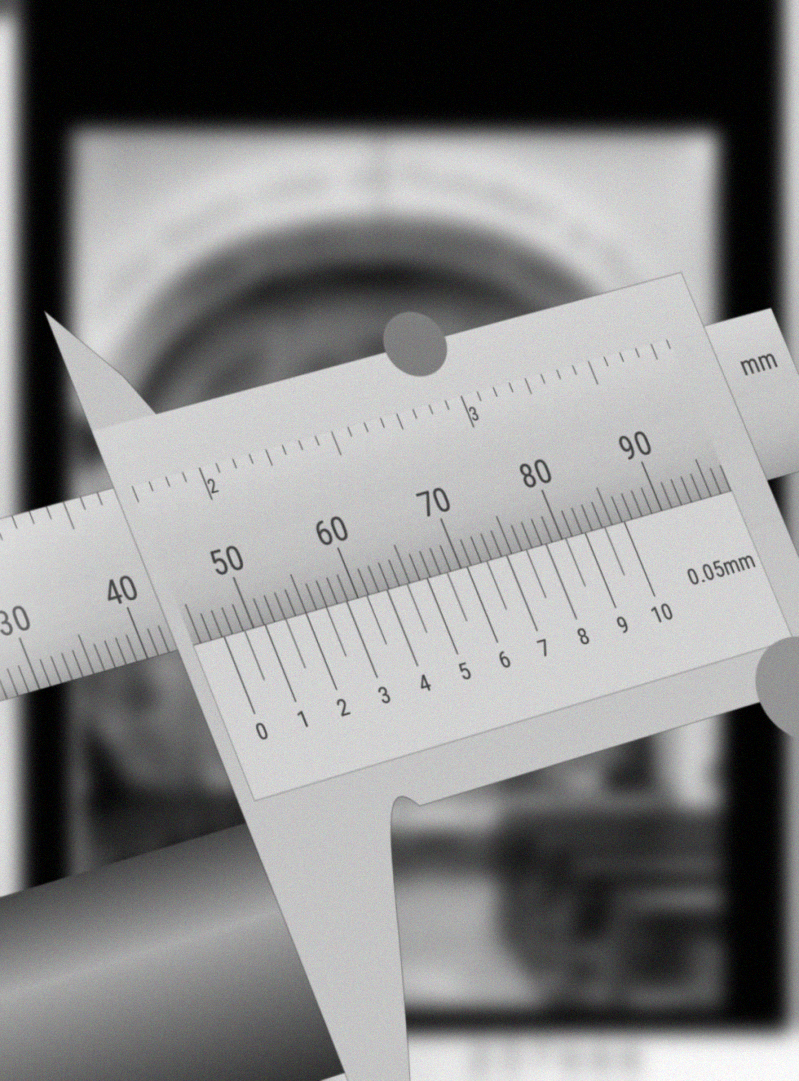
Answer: {"value": 47.2, "unit": "mm"}
